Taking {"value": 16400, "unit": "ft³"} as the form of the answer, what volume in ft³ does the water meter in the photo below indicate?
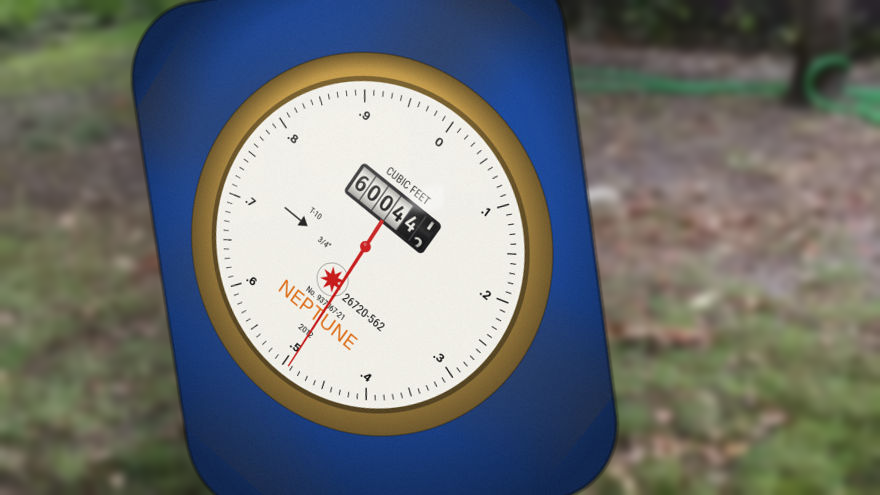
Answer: {"value": 600441.49, "unit": "ft³"}
